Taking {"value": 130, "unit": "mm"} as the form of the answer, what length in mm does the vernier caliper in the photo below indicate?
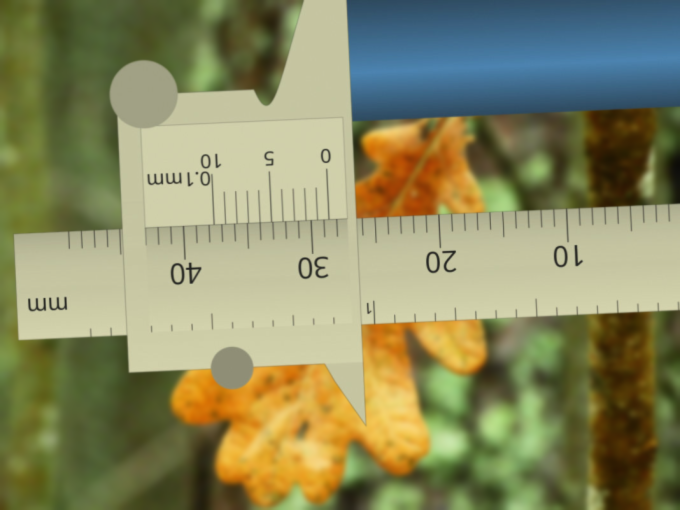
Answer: {"value": 28.6, "unit": "mm"}
